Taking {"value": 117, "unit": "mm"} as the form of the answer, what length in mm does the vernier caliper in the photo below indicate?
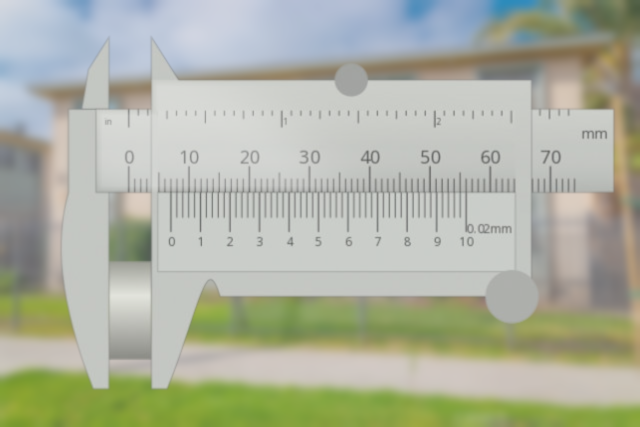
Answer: {"value": 7.0, "unit": "mm"}
